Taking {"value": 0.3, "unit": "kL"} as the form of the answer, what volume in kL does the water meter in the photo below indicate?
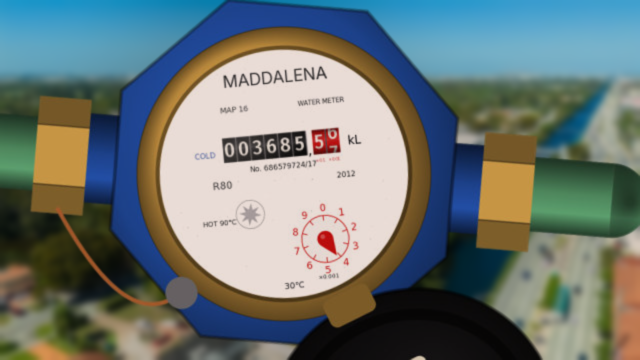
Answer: {"value": 3685.564, "unit": "kL"}
